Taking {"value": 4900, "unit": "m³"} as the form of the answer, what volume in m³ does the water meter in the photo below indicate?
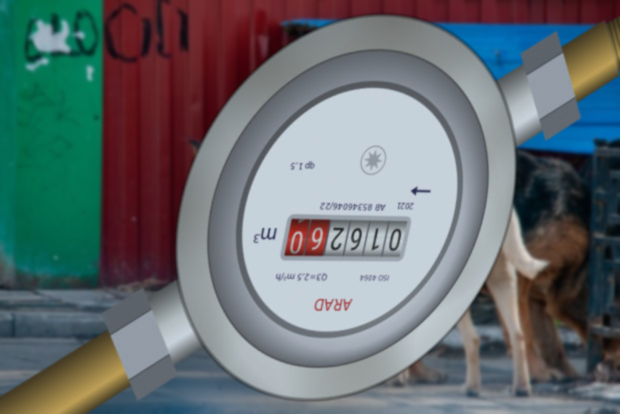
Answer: {"value": 162.60, "unit": "m³"}
